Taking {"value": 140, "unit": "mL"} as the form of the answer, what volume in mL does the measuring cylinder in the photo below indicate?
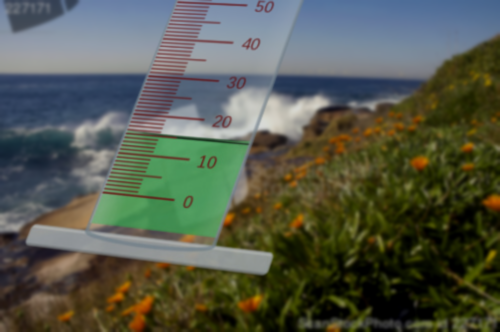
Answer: {"value": 15, "unit": "mL"}
